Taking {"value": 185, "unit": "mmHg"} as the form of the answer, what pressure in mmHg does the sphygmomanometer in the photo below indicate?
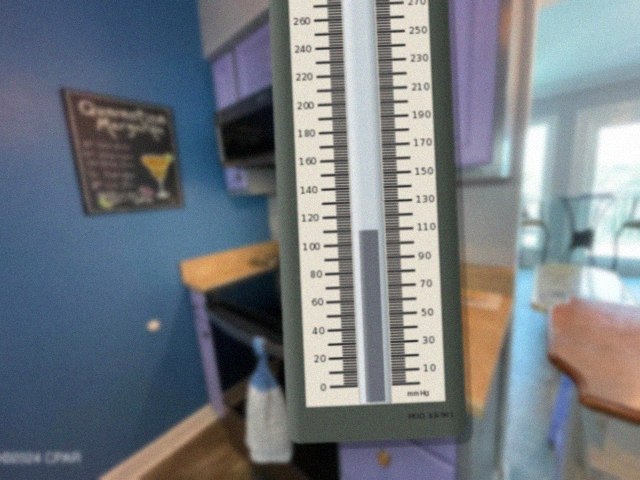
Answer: {"value": 110, "unit": "mmHg"}
